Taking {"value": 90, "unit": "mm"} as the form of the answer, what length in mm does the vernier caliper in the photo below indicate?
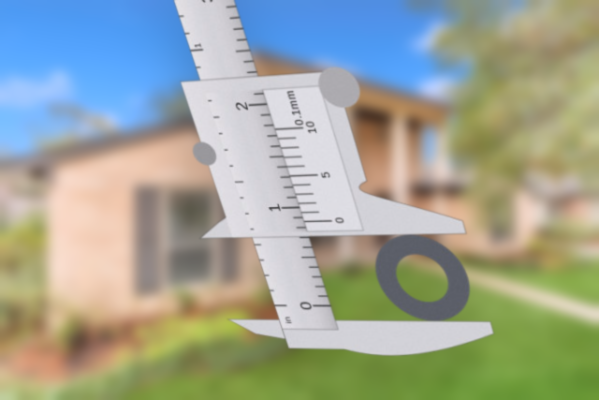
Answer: {"value": 8.6, "unit": "mm"}
